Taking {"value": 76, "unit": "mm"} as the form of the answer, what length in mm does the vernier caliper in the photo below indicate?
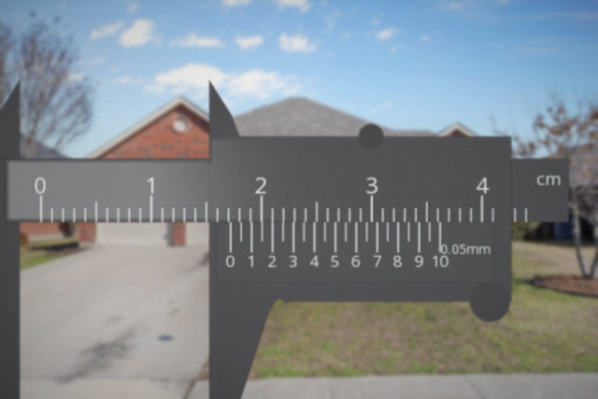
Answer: {"value": 17.2, "unit": "mm"}
